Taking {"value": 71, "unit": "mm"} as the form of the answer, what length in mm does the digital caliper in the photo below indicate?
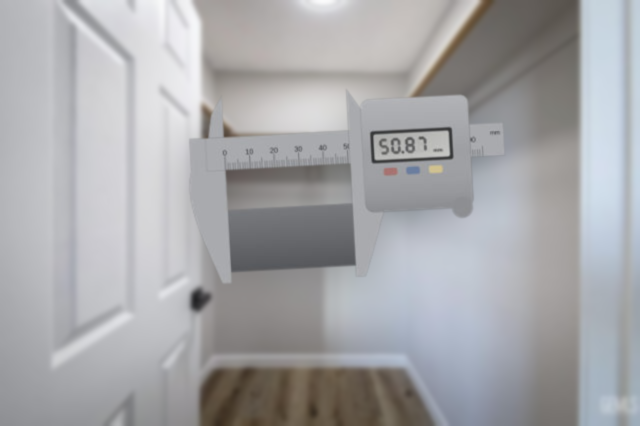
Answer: {"value": 50.87, "unit": "mm"}
